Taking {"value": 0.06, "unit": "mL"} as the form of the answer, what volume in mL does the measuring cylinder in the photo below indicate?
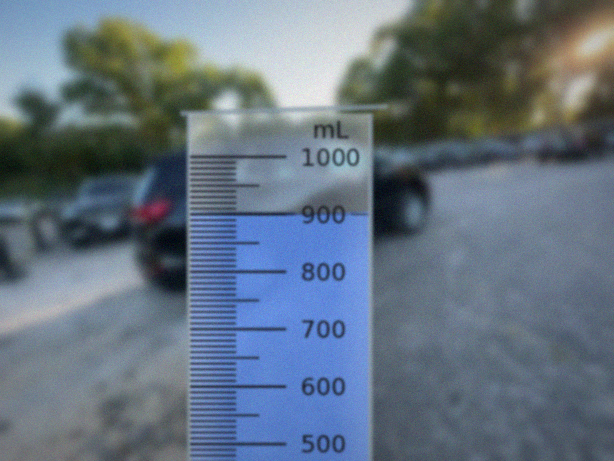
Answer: {"value": 900, "unit": "mL"}
